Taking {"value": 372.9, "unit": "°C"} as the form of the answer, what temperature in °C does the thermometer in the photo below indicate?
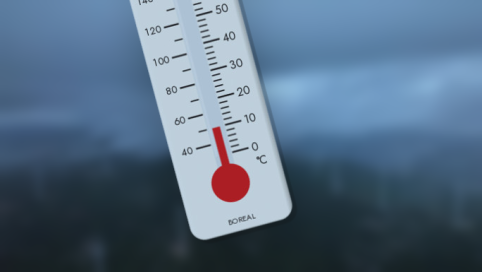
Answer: {"value": 10, "unit": "°C"}
